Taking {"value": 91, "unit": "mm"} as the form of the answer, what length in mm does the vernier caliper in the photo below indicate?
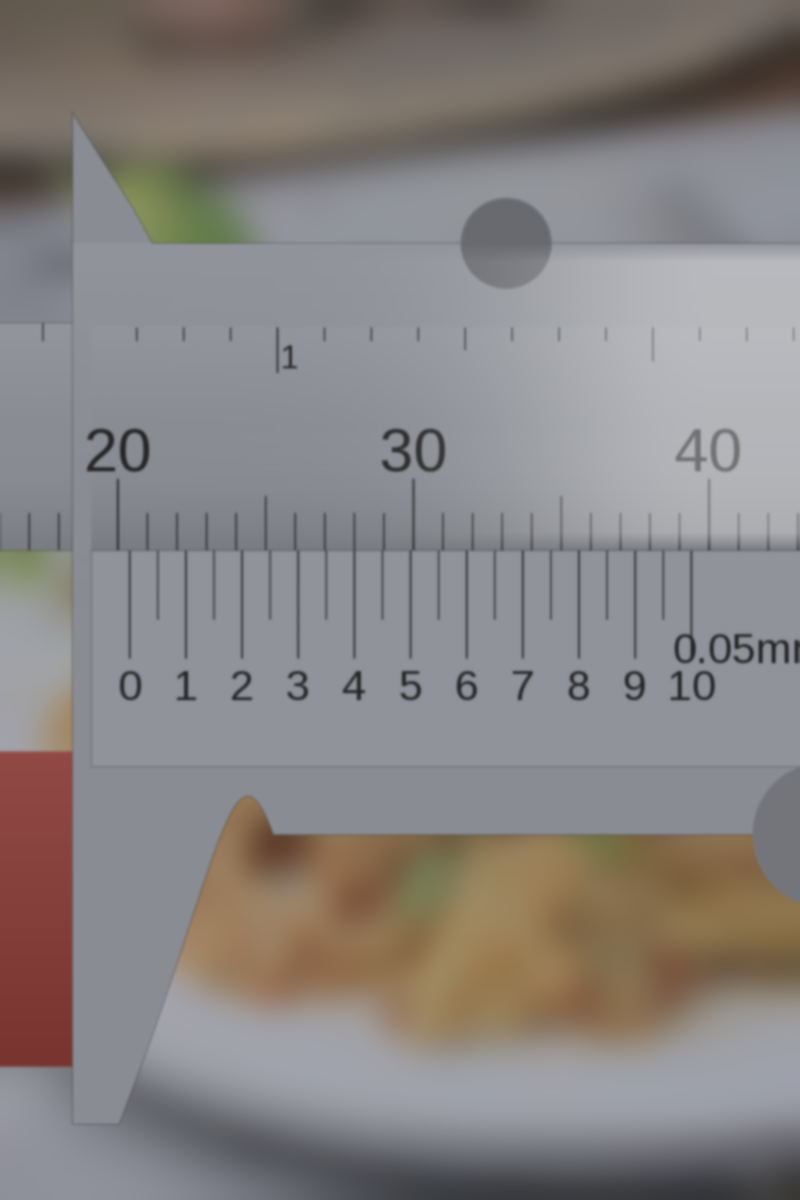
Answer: {"value": 20.4, "unit": "mm"}
